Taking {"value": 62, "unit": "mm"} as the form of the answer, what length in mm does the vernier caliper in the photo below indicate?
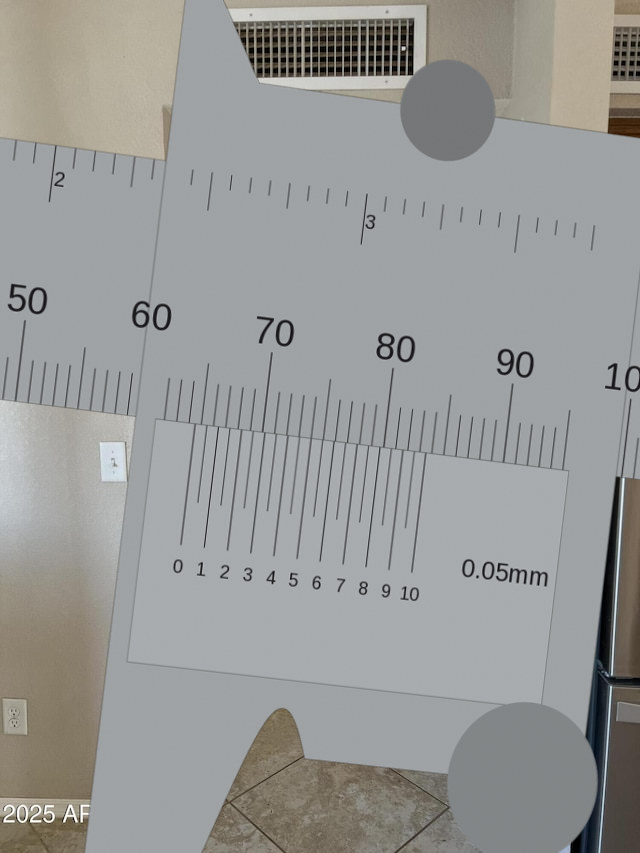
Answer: {"value": 64.5, "unit": "mm"}
